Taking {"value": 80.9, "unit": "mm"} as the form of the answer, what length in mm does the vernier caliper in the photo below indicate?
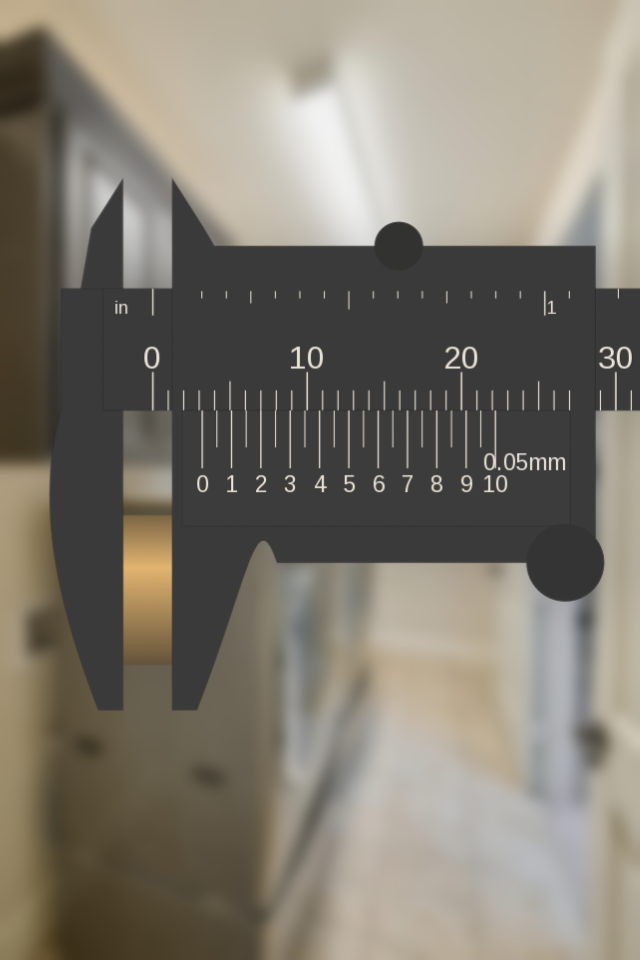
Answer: {"value": 3.2, "unit": "mm"}
